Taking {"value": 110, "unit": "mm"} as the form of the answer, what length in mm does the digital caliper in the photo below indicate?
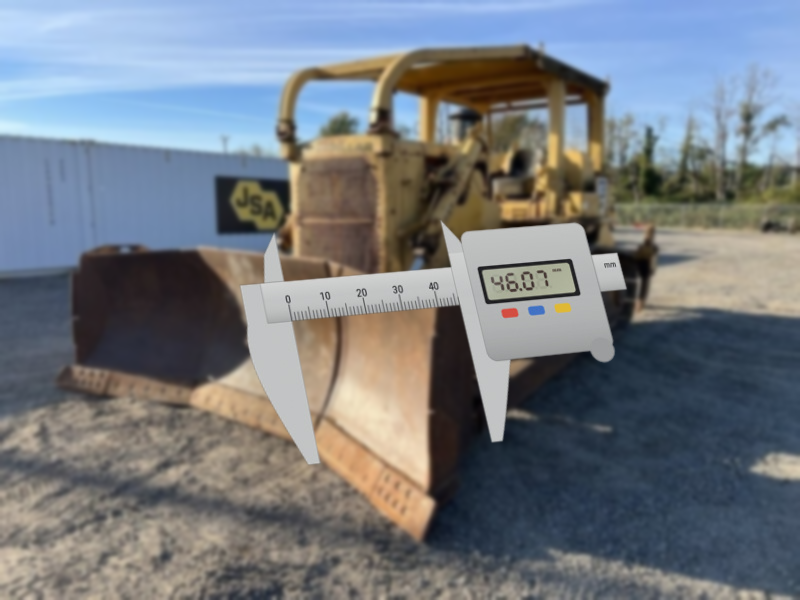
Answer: {"value": 46.07, "unit": "mm"}
